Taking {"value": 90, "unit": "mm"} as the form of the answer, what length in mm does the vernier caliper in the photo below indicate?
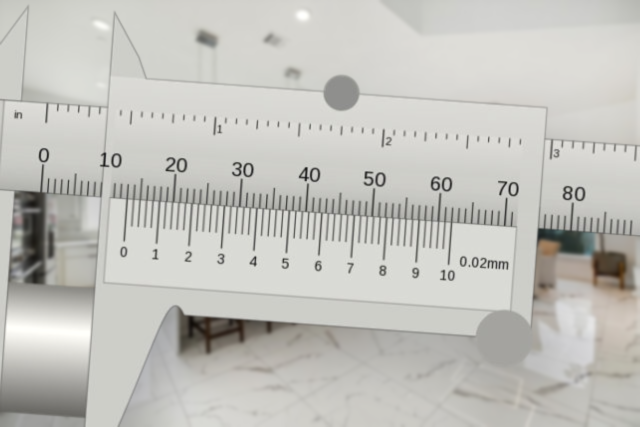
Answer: {"value": 13.0, "unit": "mm"}
